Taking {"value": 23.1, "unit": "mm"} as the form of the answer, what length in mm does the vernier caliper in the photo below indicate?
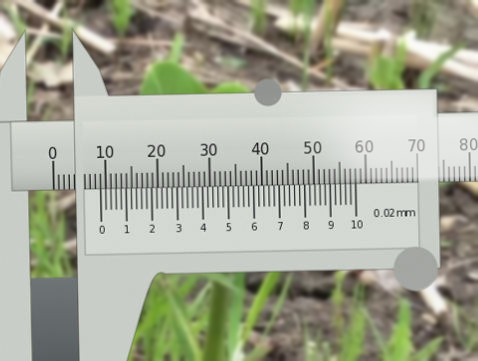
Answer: {"value": 9.0, "unit": "mm"}
